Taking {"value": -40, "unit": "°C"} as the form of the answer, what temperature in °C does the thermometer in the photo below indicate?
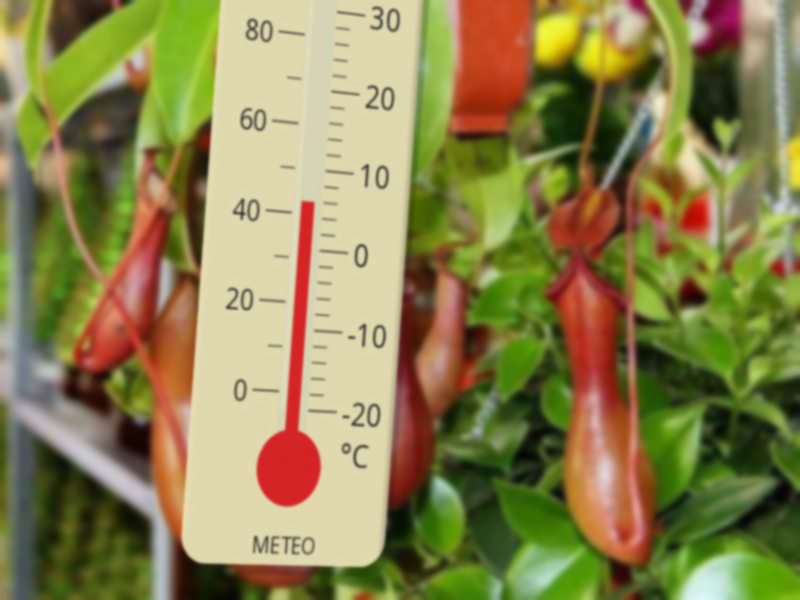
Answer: {"value": 6, "unit": "°C"}
